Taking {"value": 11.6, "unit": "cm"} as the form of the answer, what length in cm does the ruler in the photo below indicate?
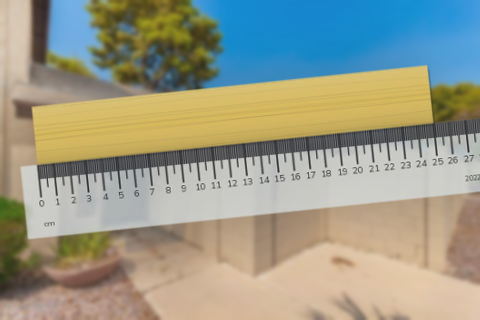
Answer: {"value": 25, "unit": "cm"}
